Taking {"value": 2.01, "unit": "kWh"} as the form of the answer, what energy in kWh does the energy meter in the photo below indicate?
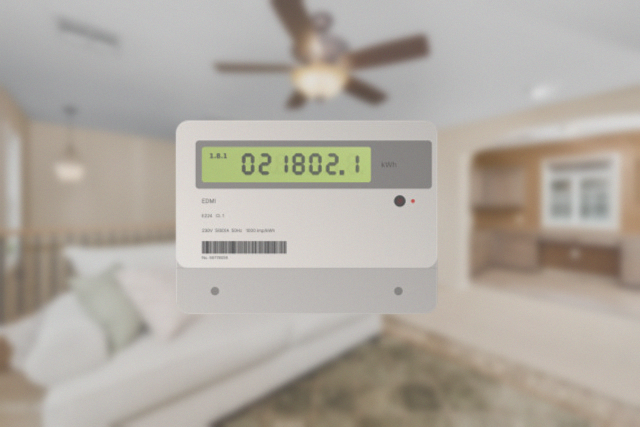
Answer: {"value": 21802.1, "unit": "kWh"}
